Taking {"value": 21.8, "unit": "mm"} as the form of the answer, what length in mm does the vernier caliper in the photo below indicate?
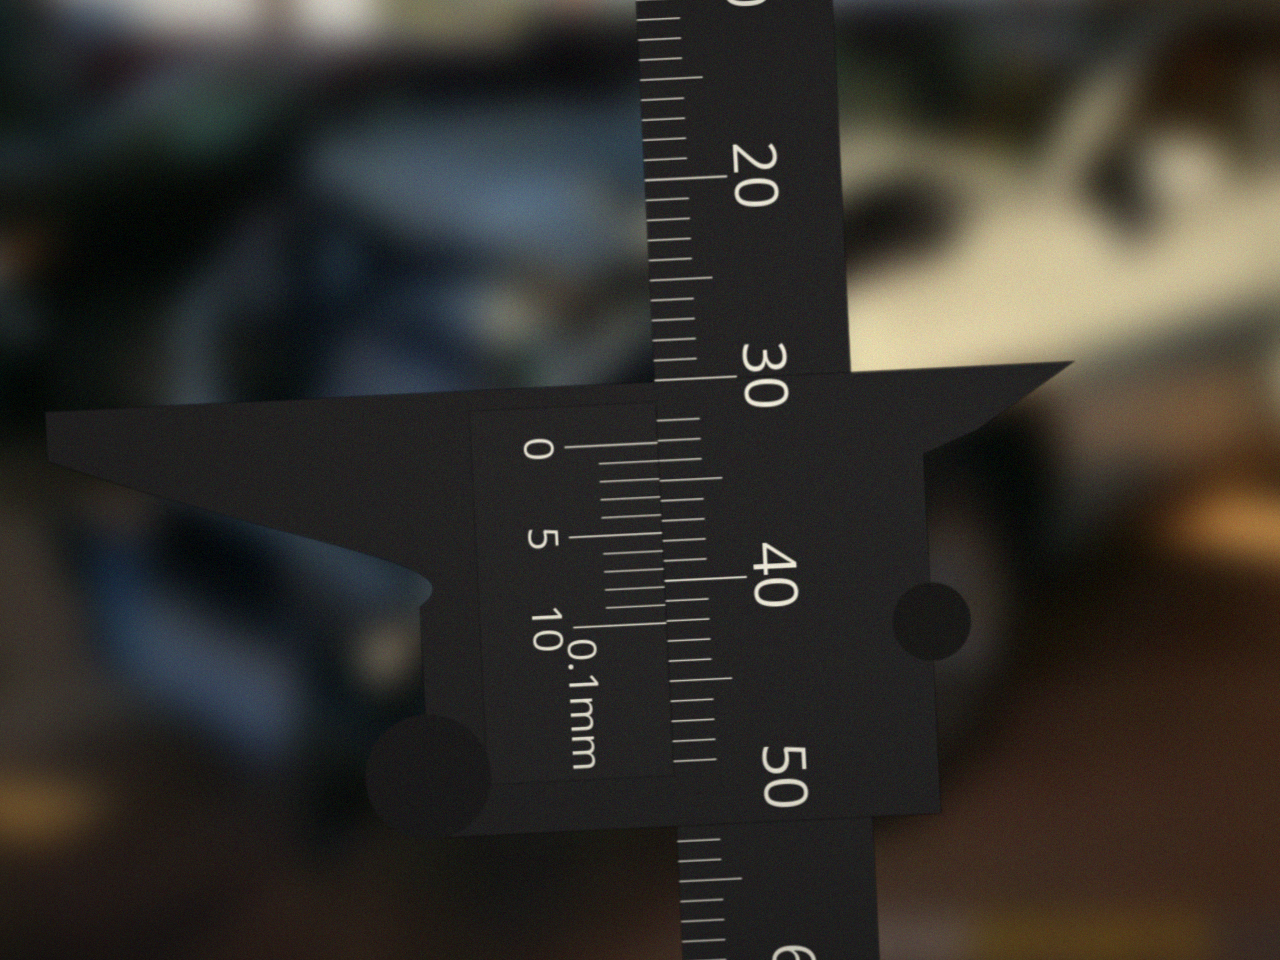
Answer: {"value": 33.1, "unit": "mm"}
